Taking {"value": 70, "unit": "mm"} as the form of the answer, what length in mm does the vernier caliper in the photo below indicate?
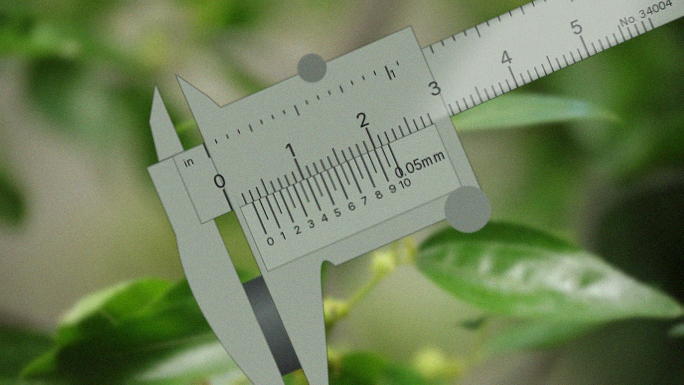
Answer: {"value": 2.8, "unit": "mm"}
